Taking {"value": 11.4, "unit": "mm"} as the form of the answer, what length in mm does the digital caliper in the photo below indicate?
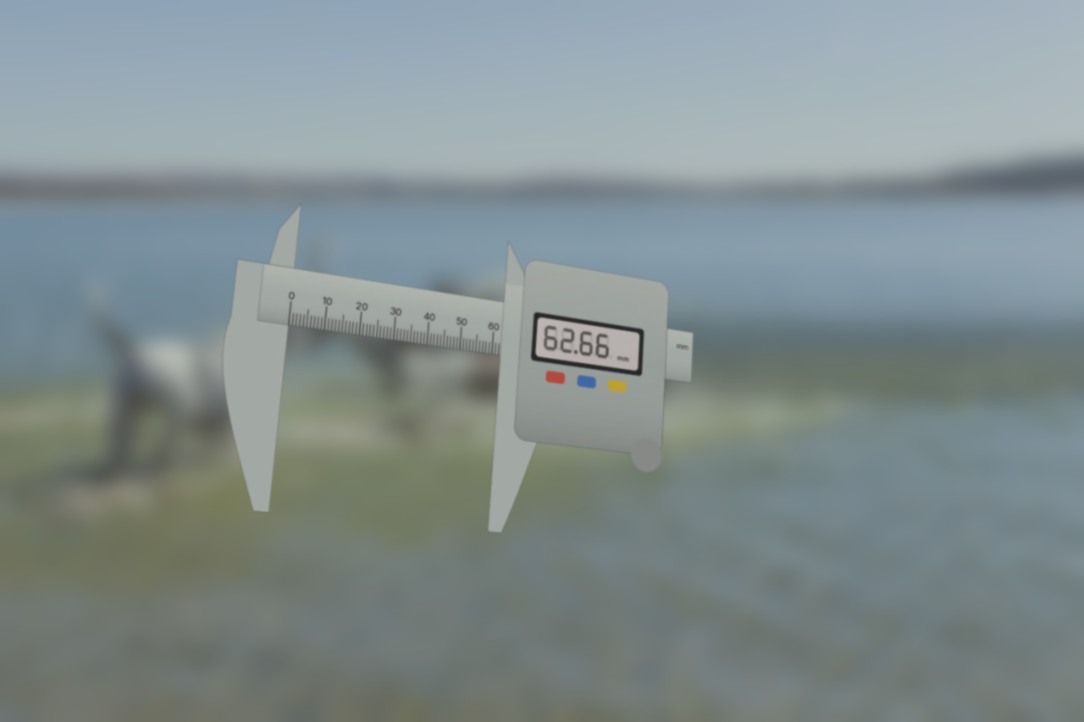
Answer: {"value": 62.66, "unit": "mm"}
